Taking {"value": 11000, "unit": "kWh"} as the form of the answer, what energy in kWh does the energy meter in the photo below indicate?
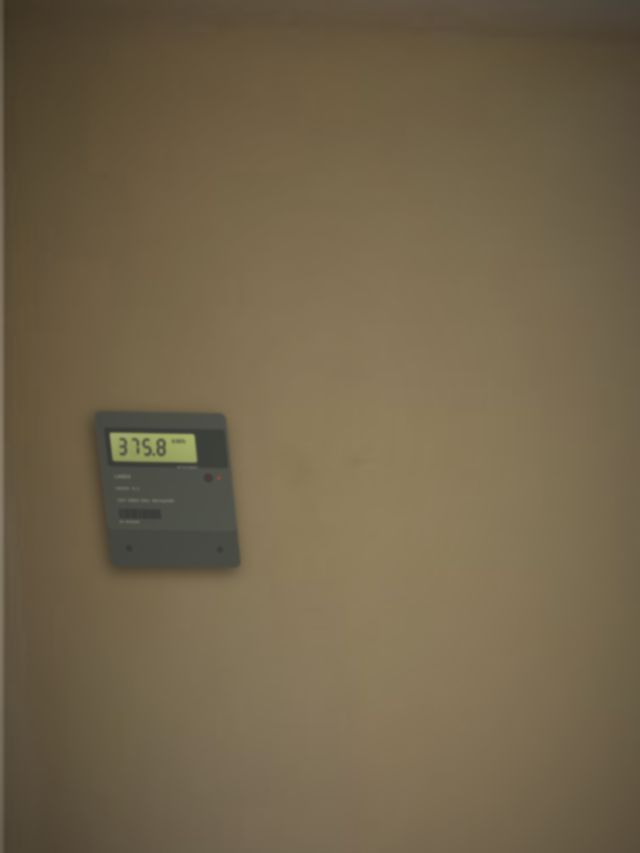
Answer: {"value": 375.8, "unit": "kWh"}
